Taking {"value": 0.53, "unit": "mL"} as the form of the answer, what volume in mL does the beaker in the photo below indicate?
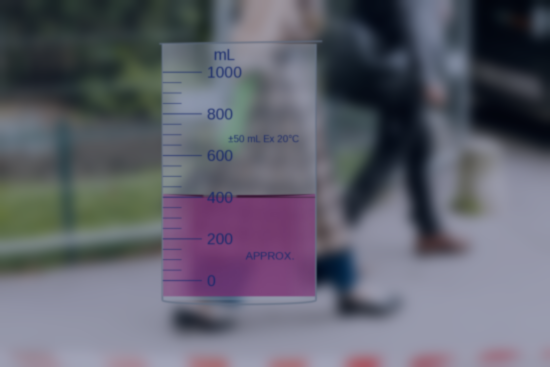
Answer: {"value": 400, "unit": "mL"}
